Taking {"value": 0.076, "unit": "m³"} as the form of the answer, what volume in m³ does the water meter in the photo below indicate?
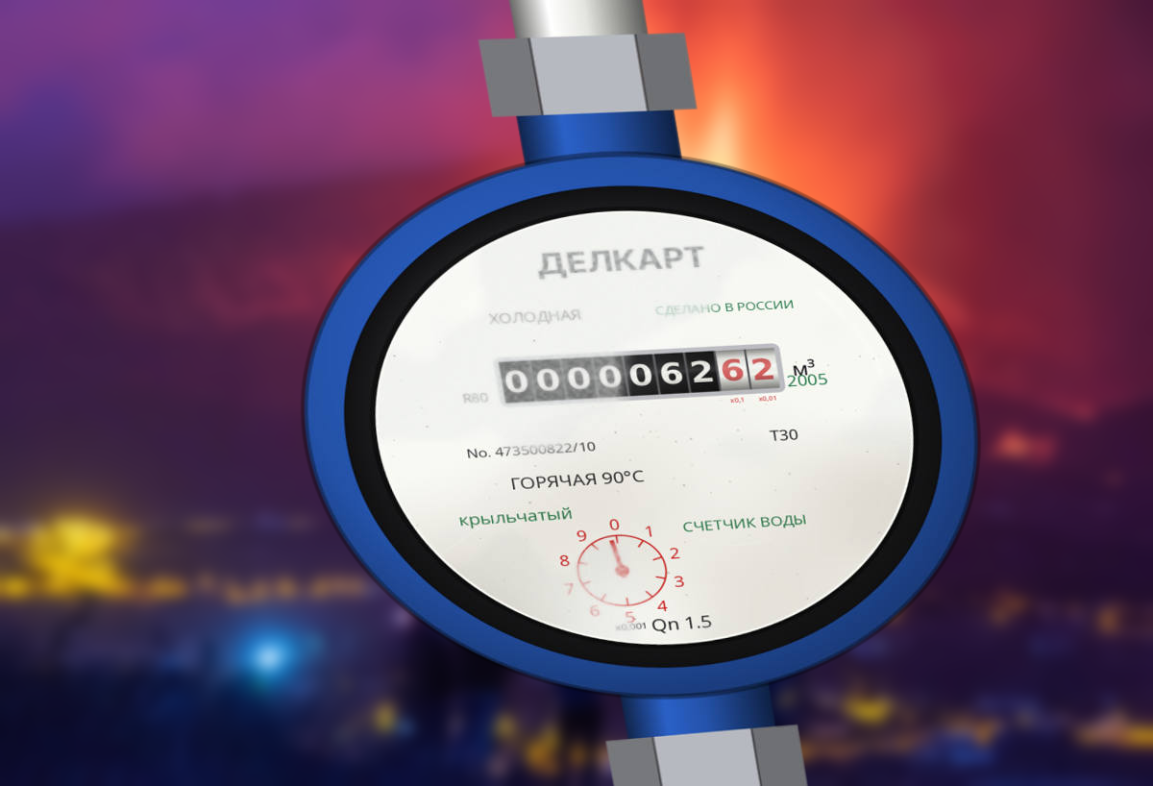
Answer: {"value": 62.619, "unit": "m³"}
